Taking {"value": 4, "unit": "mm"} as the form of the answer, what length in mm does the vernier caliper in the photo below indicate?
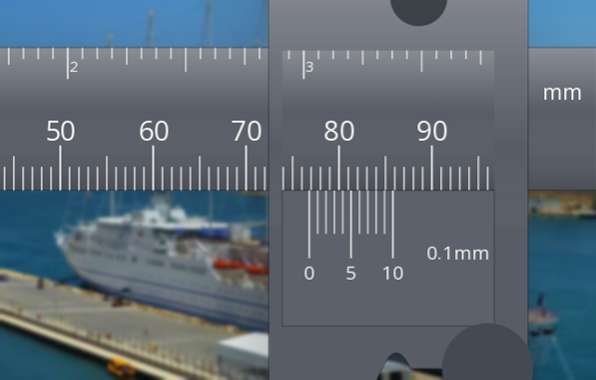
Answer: {"value": 76.8, "unit": "mm"}
